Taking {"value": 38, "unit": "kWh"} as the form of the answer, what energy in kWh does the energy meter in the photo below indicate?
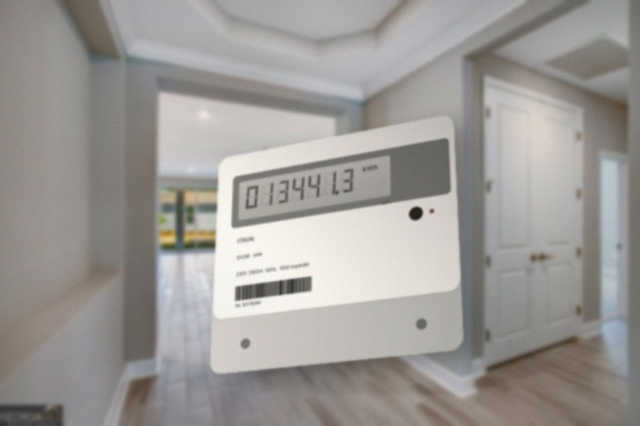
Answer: {"value": 13441.3, "unit": "kWh"}
